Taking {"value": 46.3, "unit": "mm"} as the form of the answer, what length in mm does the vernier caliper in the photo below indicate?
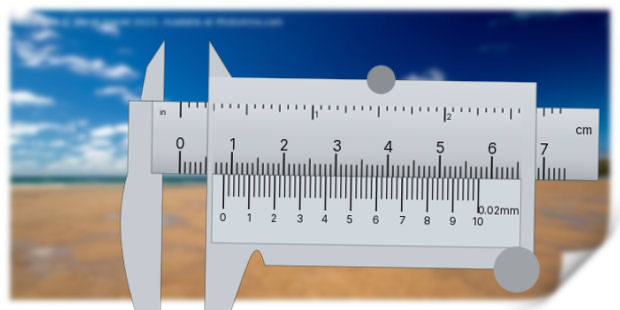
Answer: {"value": 8.5, "unit": "mm"}
